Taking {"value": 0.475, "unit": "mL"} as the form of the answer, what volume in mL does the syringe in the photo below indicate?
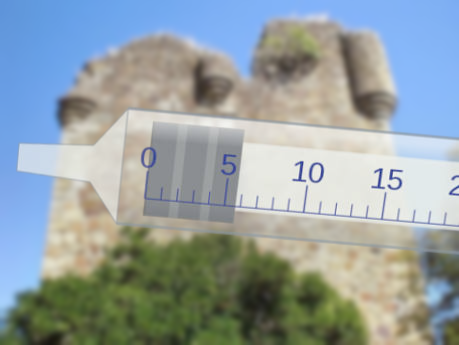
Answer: {"value": 0, "unit": "mL"}
